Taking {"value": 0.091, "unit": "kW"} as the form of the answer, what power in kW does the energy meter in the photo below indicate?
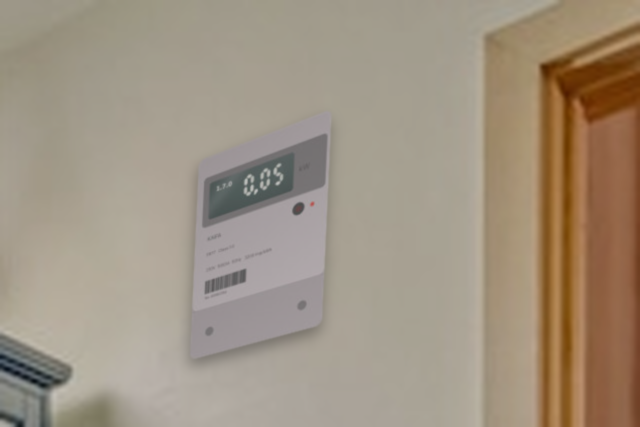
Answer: {"value": 0.05, "unit": "kW"}
